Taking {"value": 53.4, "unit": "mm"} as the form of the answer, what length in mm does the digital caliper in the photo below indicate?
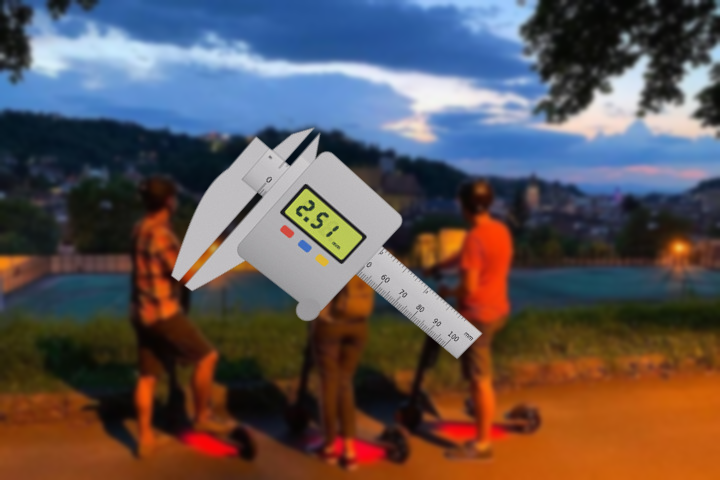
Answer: {"value": 2.51, "unit": "mm"}
